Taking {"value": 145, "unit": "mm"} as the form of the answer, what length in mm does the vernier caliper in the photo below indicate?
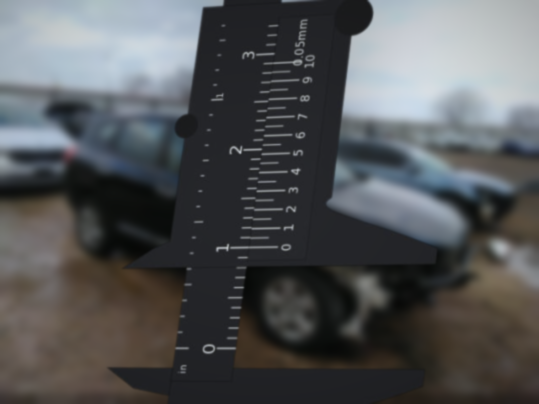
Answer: {"value": 10.0, "unit": "mm"}
